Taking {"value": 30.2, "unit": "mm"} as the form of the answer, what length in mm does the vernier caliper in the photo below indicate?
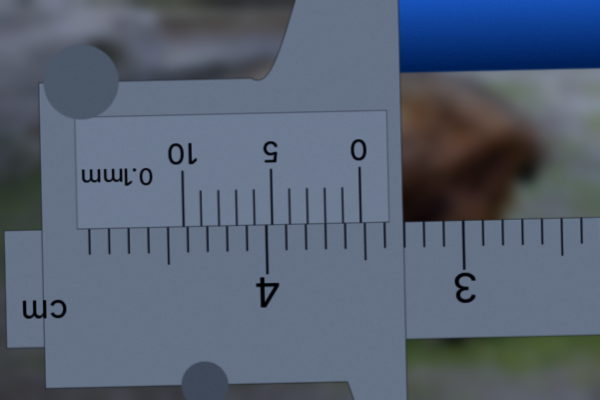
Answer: {"value": 35.2, "unit": "mm"}
